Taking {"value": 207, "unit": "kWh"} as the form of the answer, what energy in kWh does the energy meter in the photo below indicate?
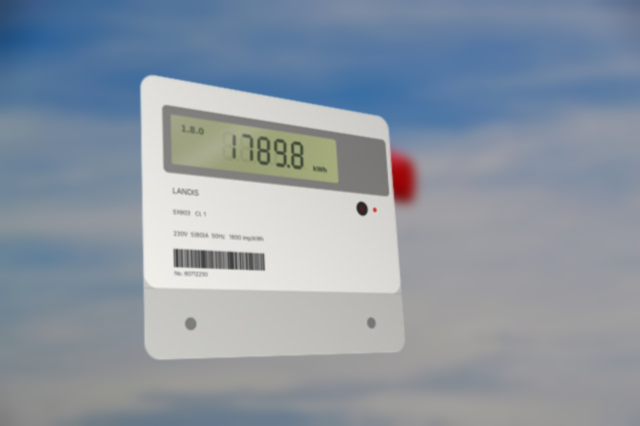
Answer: {"value": 1789.8, "unit": "kWh"}
